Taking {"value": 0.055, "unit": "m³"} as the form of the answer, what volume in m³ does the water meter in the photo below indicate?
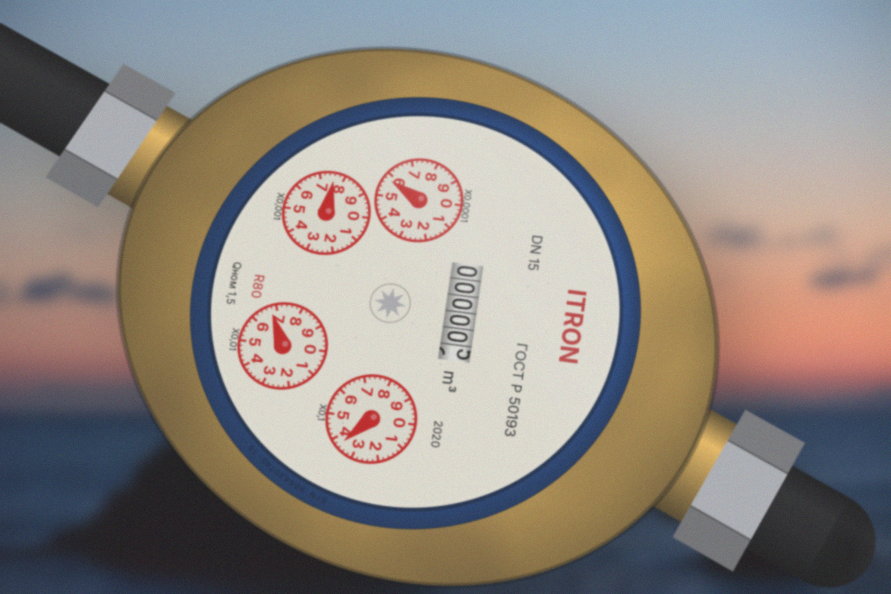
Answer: {"value": 5.3675, "unit": "m³"}
